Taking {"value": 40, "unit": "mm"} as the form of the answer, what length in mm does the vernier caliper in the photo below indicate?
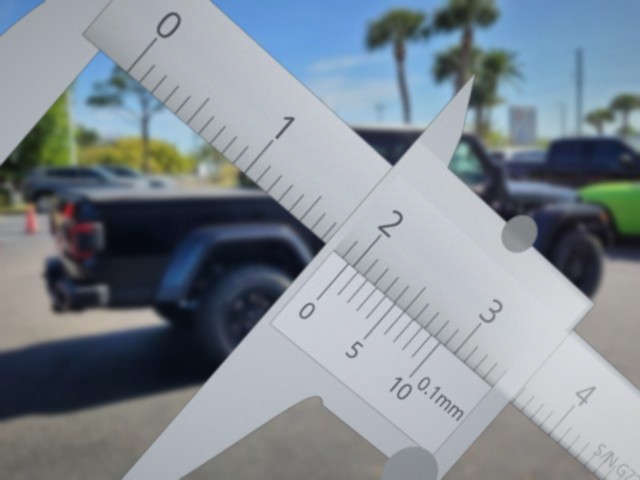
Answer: {"value": 19.6, "unit": "mm"}
